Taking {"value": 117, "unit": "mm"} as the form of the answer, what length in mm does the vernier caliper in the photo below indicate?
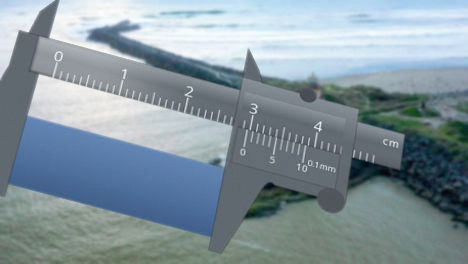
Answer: {"value": 29.6, "unit": "mm"}
